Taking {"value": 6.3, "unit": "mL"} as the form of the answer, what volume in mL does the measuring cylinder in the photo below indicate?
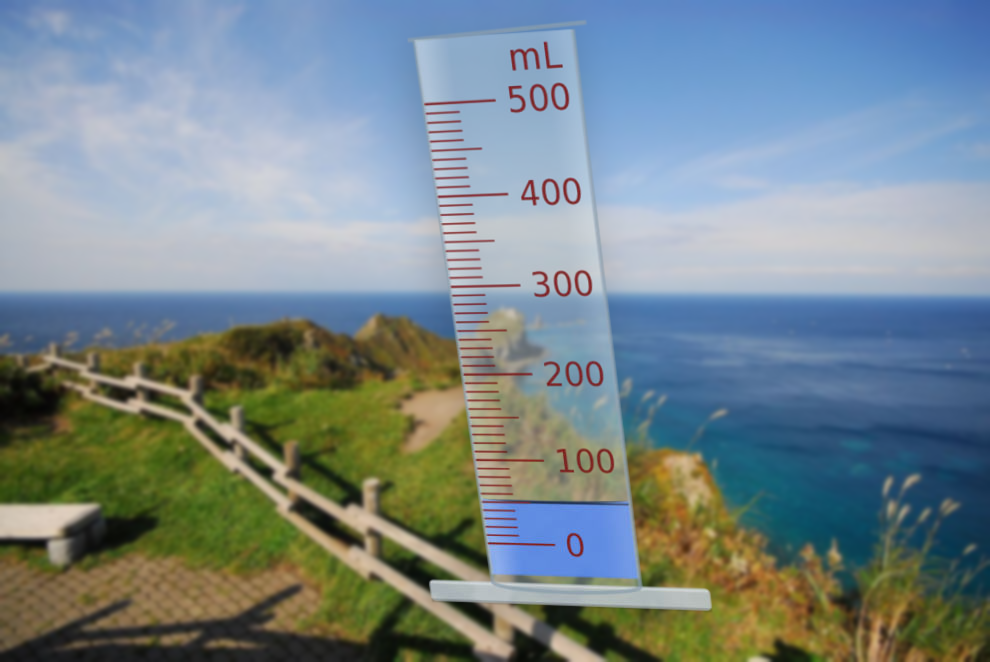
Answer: {"value": 50, "unit": "mL"}
